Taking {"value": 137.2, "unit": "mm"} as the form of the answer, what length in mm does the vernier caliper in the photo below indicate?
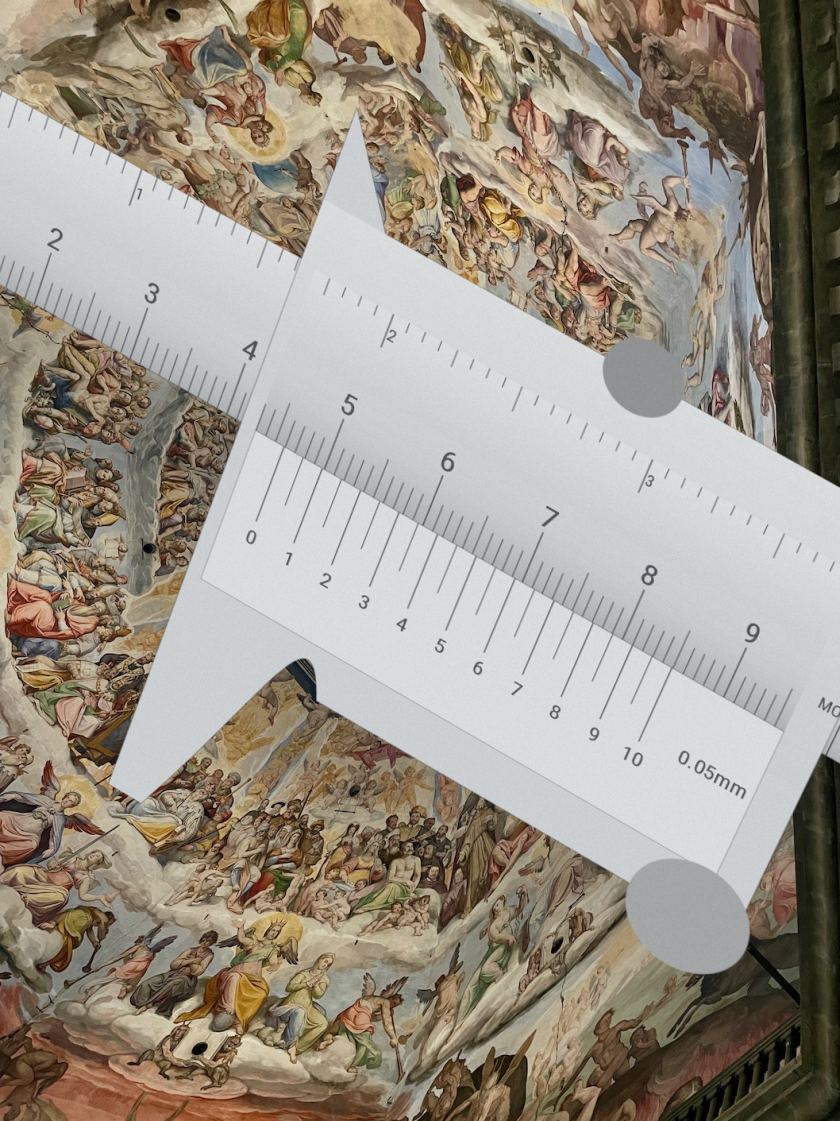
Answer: {"value": 45.9, "unit": "mm"}
